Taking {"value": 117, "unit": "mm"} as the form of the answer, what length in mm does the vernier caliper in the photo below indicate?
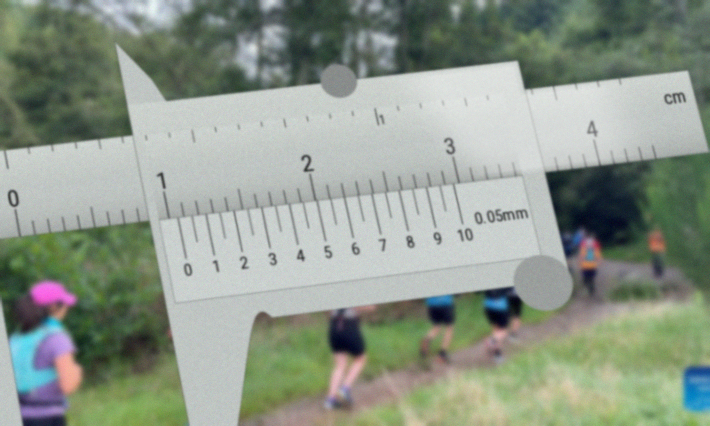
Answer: {"value": 10.6, "unit": "mm"}
